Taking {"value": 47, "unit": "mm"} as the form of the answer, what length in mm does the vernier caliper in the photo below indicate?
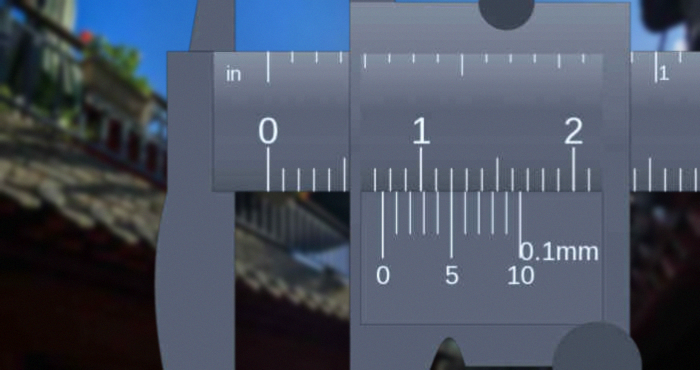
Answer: {"value": 7.5, "unit": "mm"}
